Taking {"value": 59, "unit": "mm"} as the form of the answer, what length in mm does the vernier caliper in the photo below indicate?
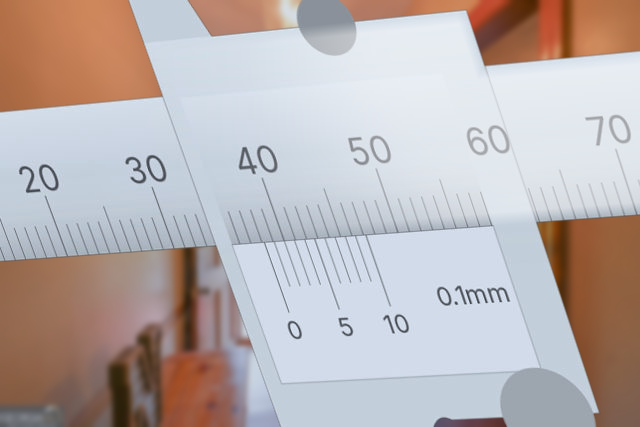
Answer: {"value": 38.2, "unit": "mm"}
